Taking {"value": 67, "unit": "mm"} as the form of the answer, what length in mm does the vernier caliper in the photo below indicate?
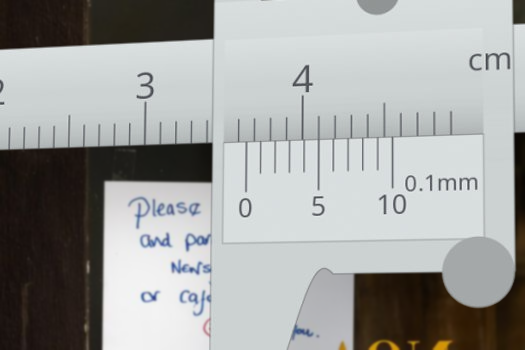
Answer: {"value": 36.5, "unit": "mm"}
